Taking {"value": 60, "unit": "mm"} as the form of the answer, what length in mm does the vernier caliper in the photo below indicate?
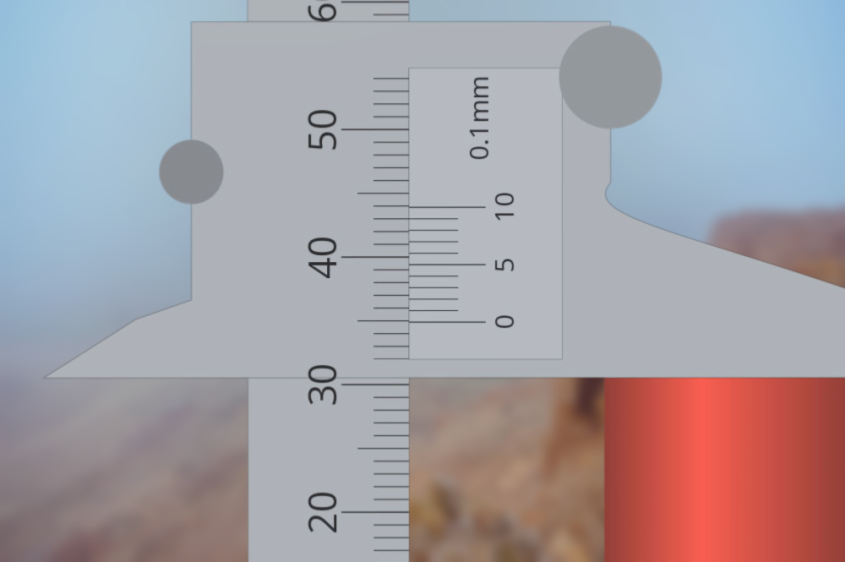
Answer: {"value": 34.9, "unit": "mm"}
